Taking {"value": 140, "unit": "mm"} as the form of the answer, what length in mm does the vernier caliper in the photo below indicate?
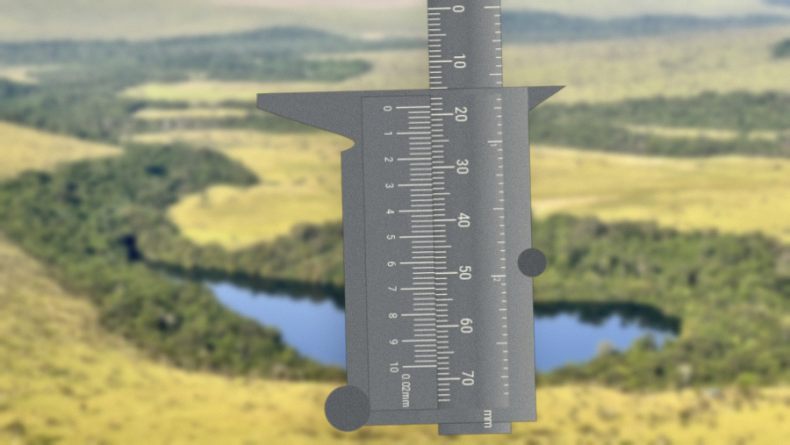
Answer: {"value": 18.5, "unit": "mm"}
